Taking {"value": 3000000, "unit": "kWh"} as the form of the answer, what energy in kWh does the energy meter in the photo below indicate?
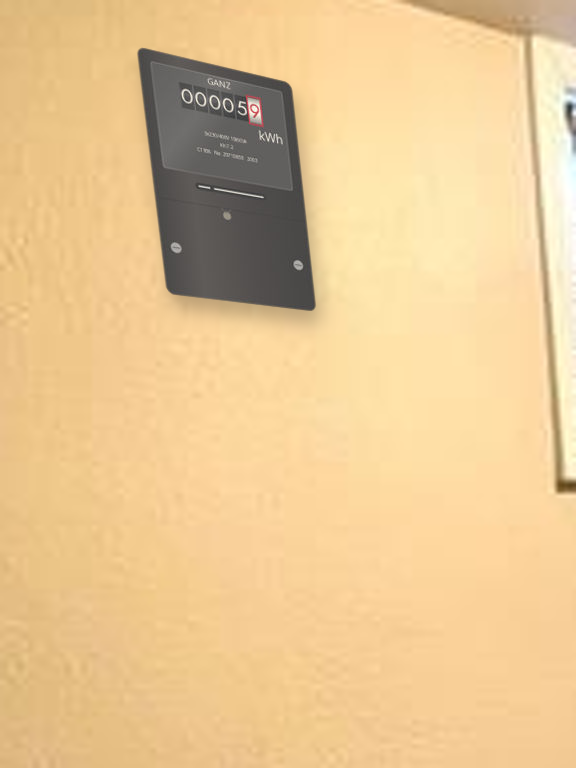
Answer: {"value": 5.9, "unit": "kWh"}
